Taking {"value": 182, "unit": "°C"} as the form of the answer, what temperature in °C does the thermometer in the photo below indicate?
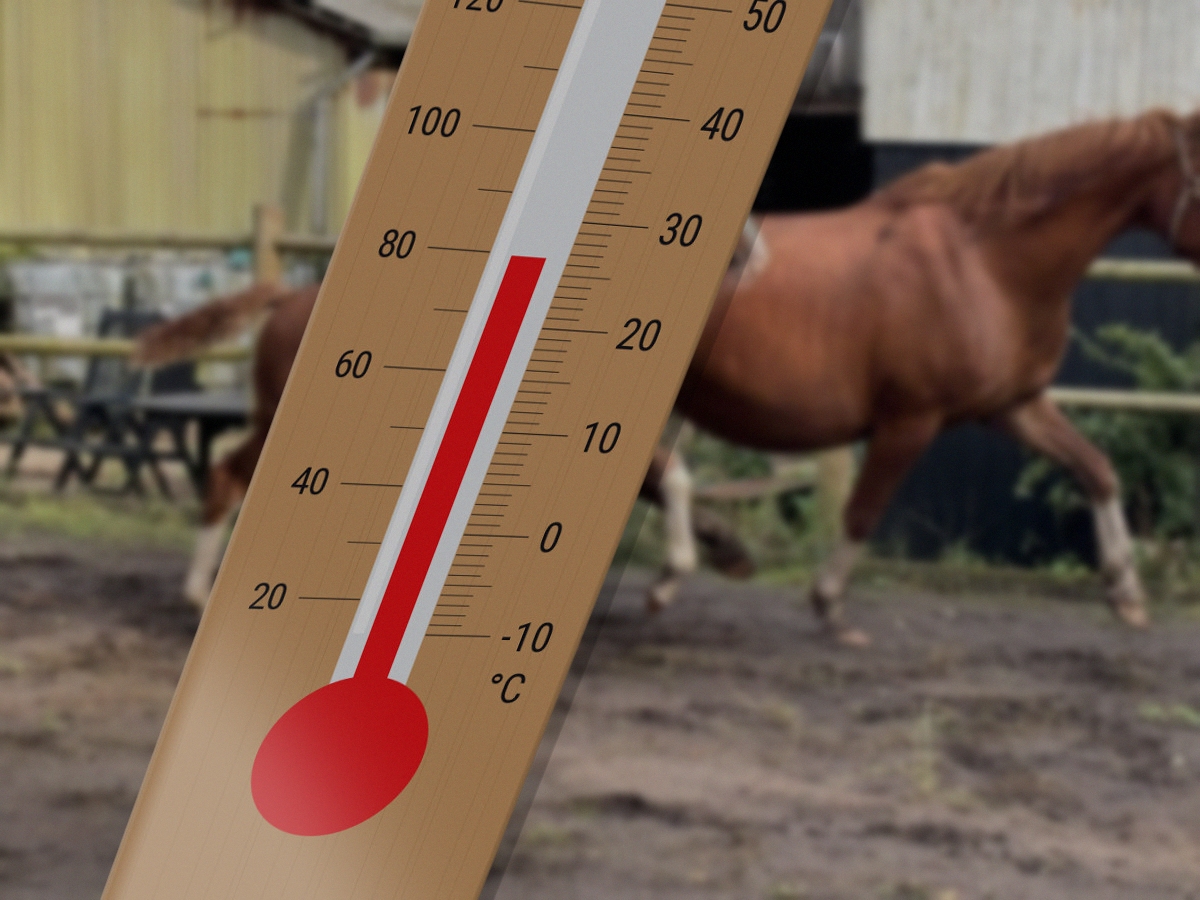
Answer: {"value": 26.5, "unit": "°C"}
